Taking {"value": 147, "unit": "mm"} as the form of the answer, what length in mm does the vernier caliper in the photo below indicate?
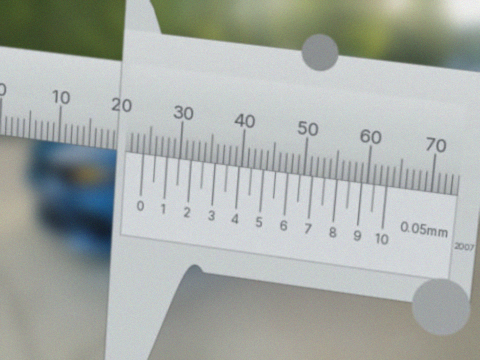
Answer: {"value": 24.0, "unit": "mm"}
